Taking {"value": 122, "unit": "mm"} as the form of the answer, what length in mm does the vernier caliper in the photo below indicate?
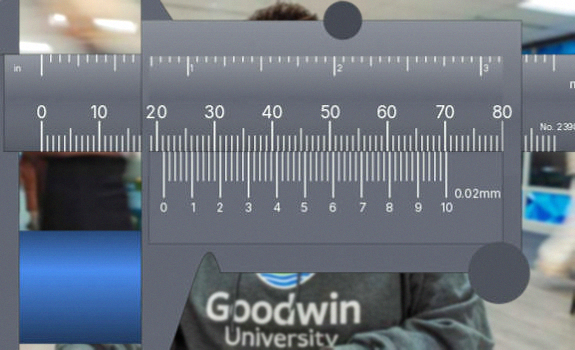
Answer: {"value": 21.2, "unit": "mm"}
